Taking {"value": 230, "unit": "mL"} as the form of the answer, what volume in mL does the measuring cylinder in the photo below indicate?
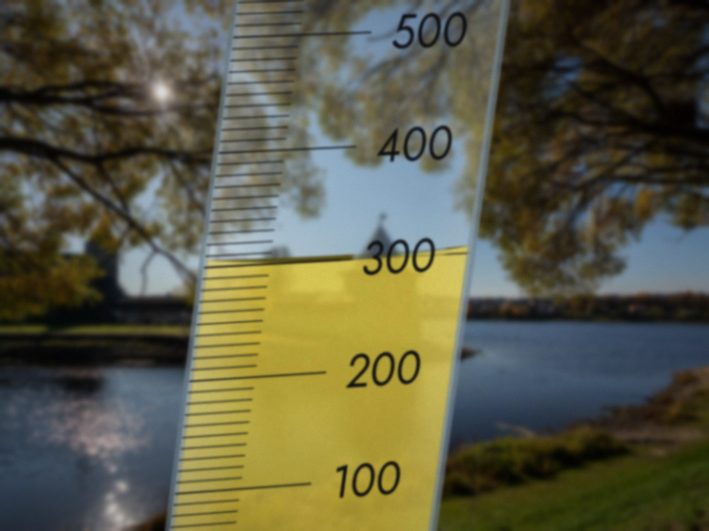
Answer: {"value": 300, "unit": "mL"}
